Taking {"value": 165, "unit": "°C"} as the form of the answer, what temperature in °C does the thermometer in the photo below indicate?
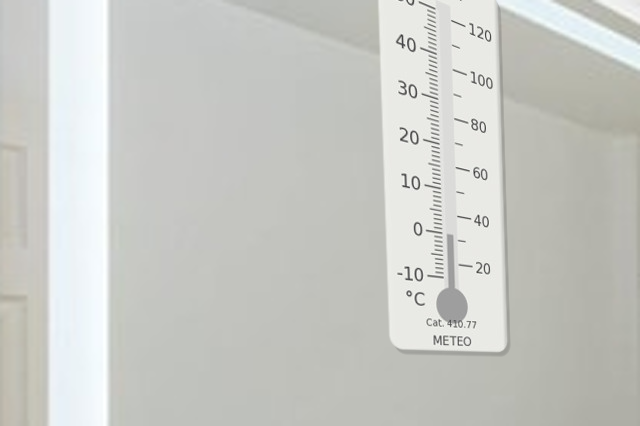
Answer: {"value": 0, "unit": "°C"}
